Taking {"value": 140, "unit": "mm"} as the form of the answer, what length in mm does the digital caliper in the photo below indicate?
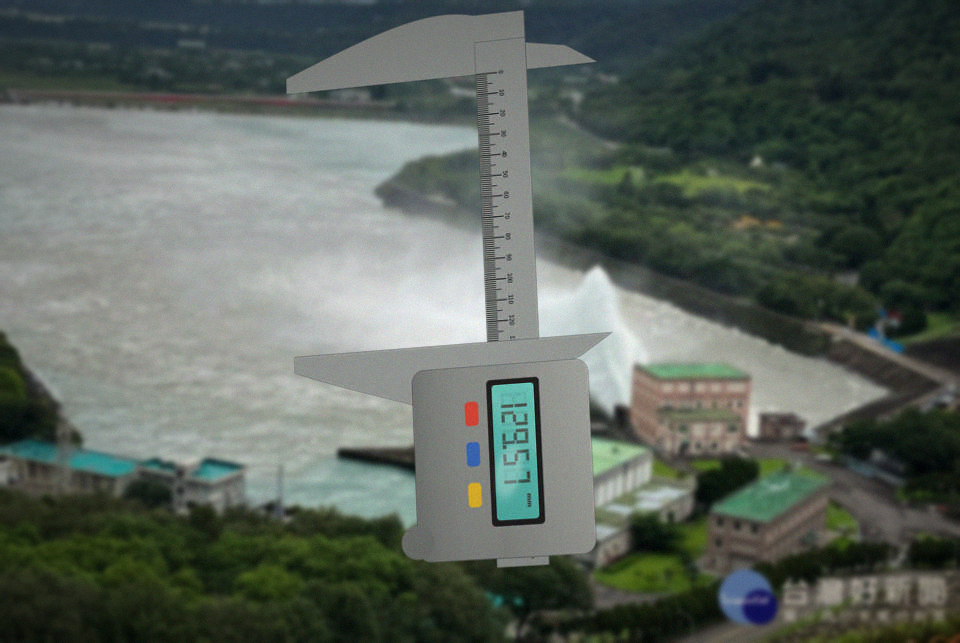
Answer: {"value": 129.57, "unit": "mm"}
